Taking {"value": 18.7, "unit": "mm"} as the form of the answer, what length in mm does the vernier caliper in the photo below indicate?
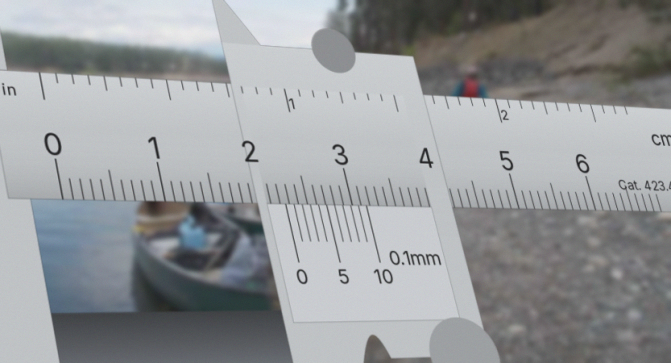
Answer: {"value": 22.6, "unit": "mm"}
